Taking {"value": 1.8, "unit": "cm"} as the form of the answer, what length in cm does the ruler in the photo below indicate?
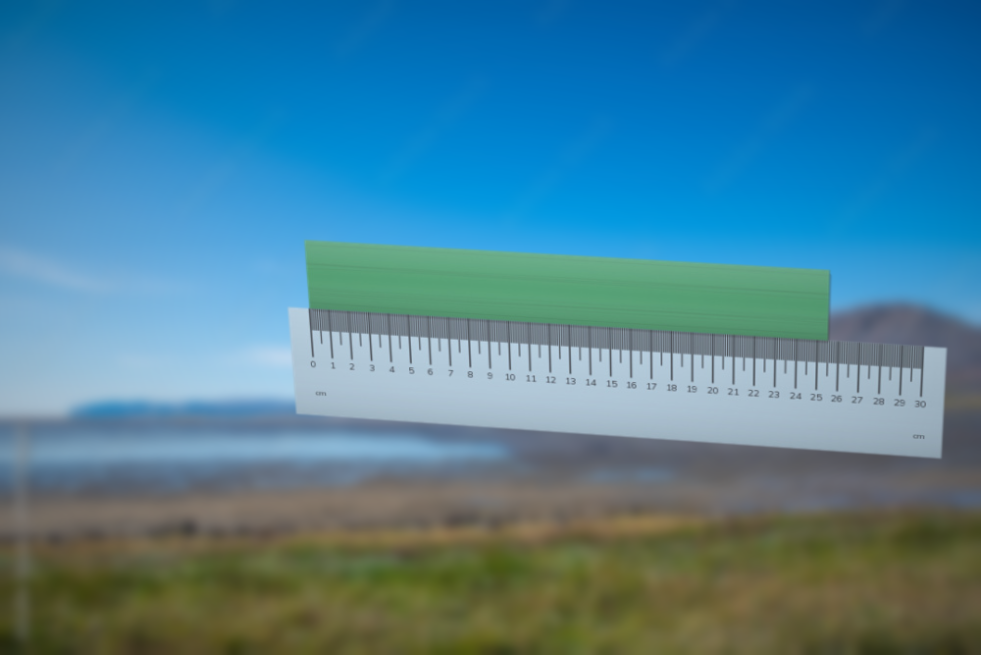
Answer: {"value": 25.5, "unit": "cm"}
